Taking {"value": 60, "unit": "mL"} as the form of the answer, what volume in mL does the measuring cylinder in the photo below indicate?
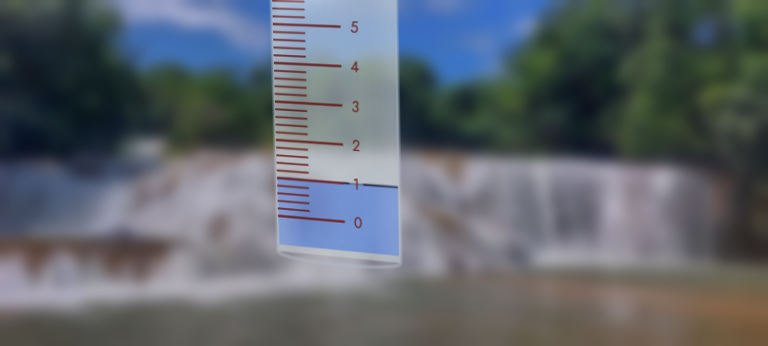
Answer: {"value": 1, "unit": "mL"}
